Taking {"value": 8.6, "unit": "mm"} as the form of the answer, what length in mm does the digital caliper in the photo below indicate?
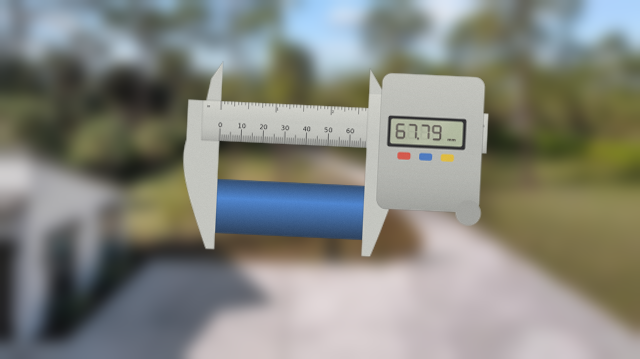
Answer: {"value": 67.79, "unit": "mm"}
